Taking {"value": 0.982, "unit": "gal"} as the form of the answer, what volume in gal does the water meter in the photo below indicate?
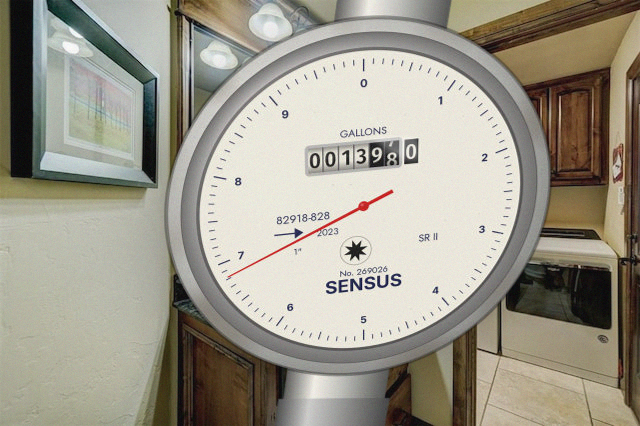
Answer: {"value": 13976.8, "unit": "gal"}
